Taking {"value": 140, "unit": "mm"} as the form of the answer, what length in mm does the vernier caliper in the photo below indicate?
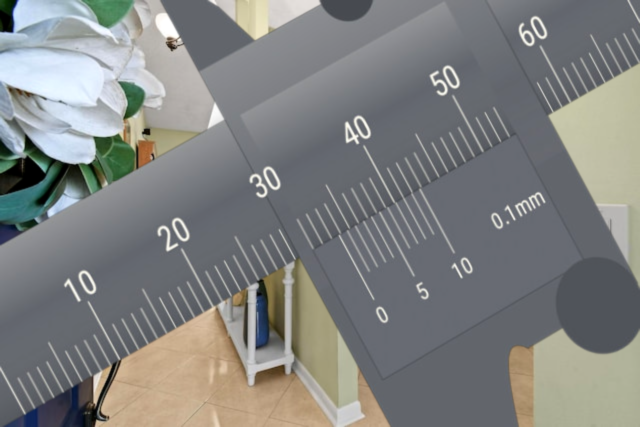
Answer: {"value": 33.8, "unit": "mm"}
